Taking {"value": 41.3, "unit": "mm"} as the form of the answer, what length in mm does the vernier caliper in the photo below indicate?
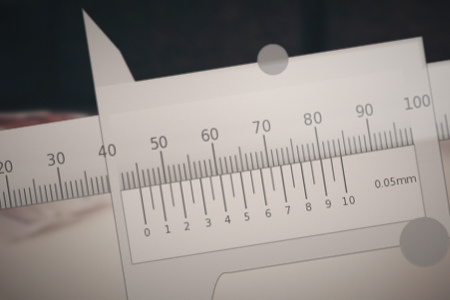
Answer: {"value": 45.0, "unit": "mm"}
